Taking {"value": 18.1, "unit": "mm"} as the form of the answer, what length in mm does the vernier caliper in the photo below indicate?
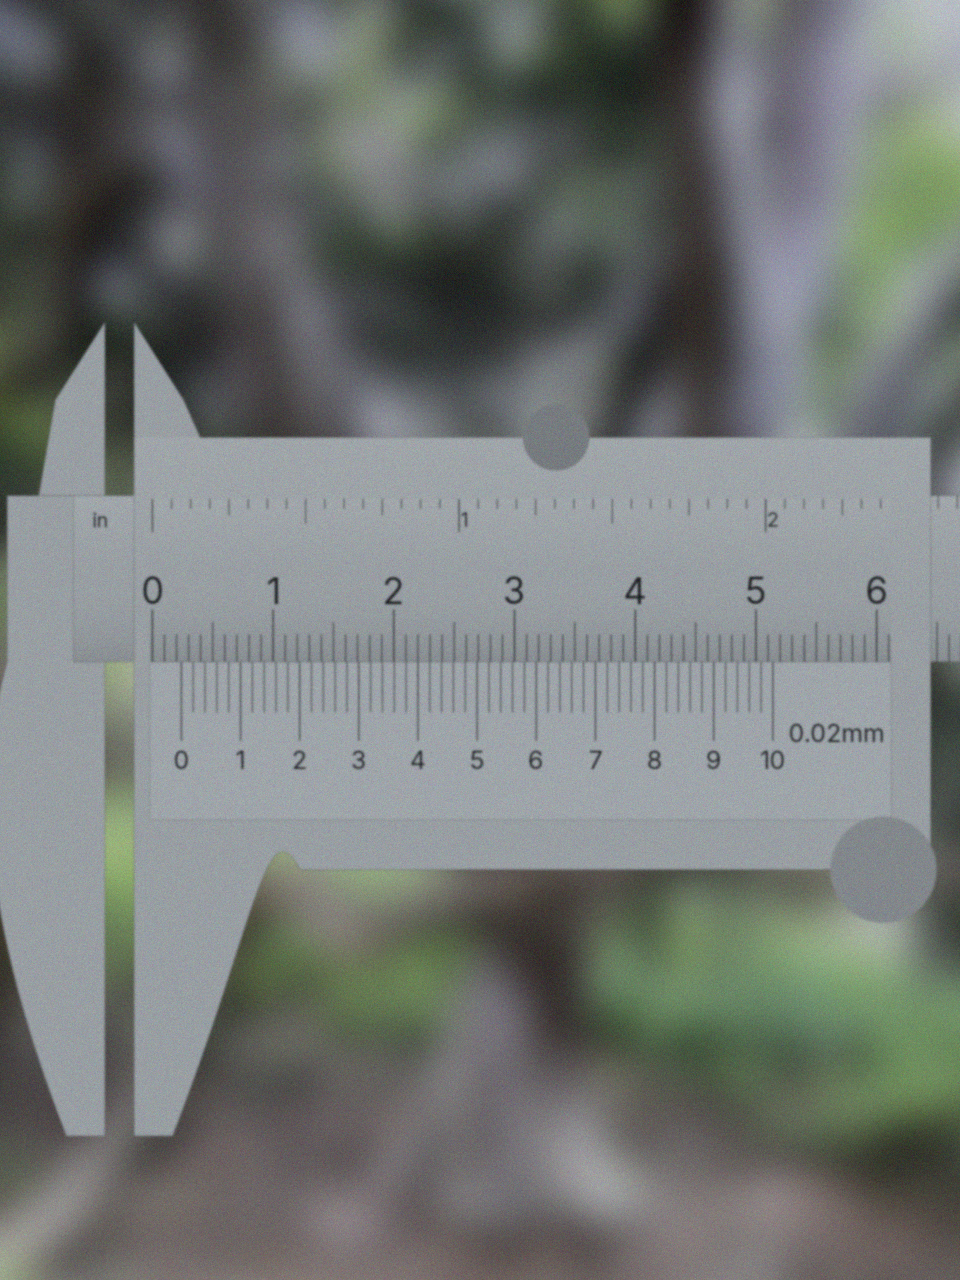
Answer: {"value": 2.4, "unit": "mm"}
